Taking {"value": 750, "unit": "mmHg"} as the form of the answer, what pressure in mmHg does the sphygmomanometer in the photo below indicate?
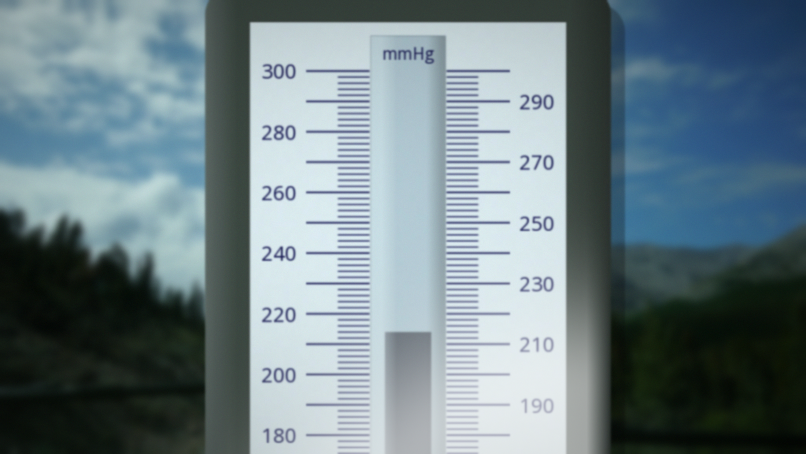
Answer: {"value": 214, "unit": "mmHg"}
